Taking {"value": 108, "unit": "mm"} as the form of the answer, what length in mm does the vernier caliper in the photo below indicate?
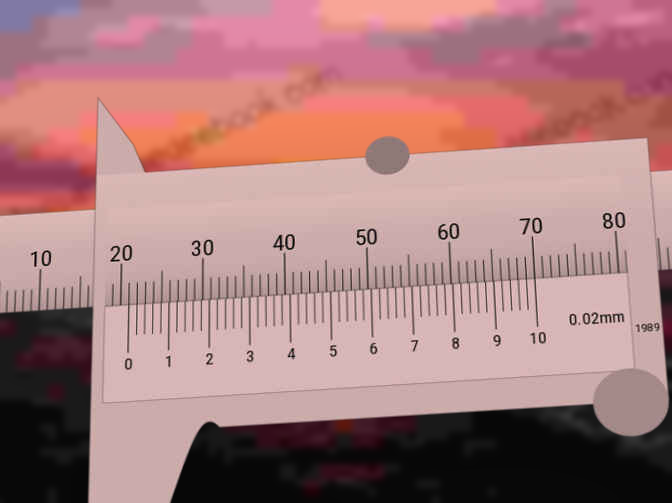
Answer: {"value": 21.0, "unit": "mm"}
